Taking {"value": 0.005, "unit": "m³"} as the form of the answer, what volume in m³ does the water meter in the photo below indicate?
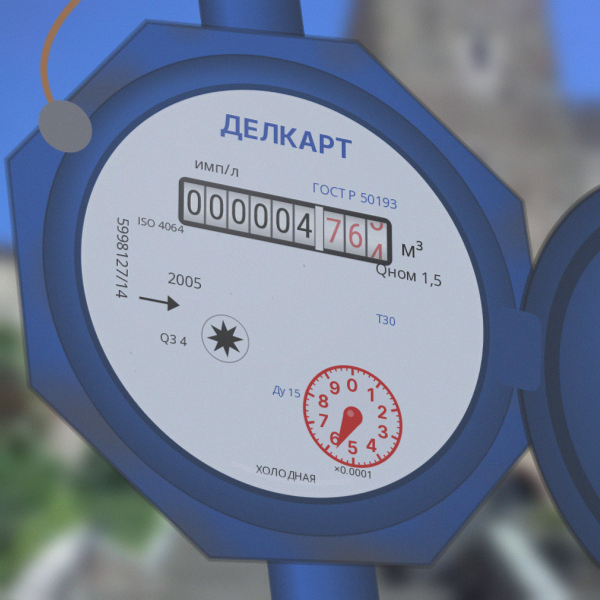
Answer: {"value": 4.7635, "unit": "m³"}
